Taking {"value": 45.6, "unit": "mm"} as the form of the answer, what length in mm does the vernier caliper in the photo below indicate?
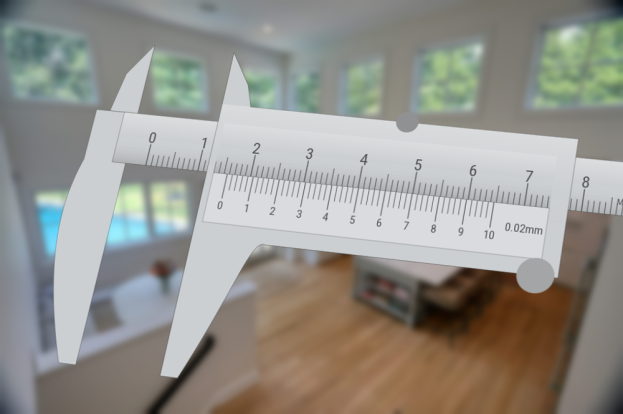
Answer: {"value": 15.6, "unit": "mm"}
